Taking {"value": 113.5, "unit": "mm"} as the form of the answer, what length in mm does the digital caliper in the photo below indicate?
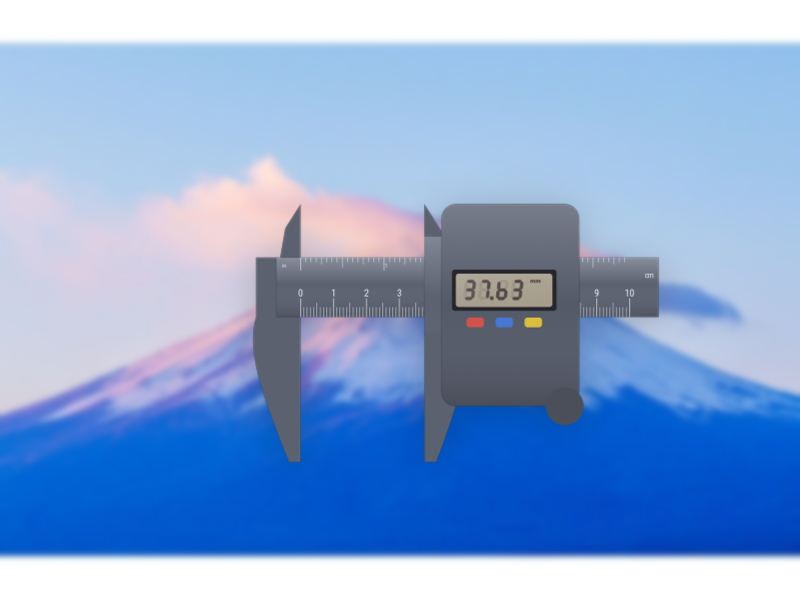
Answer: {"value": 37.63, "unit": "mm"}
